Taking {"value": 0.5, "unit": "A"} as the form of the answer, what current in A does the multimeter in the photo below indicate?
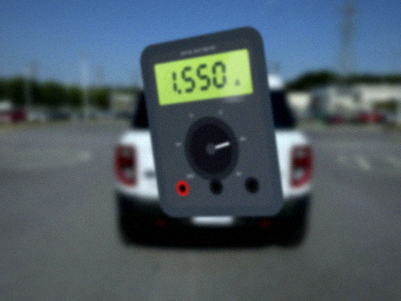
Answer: {"value": 1.550, "unit": "A"}
